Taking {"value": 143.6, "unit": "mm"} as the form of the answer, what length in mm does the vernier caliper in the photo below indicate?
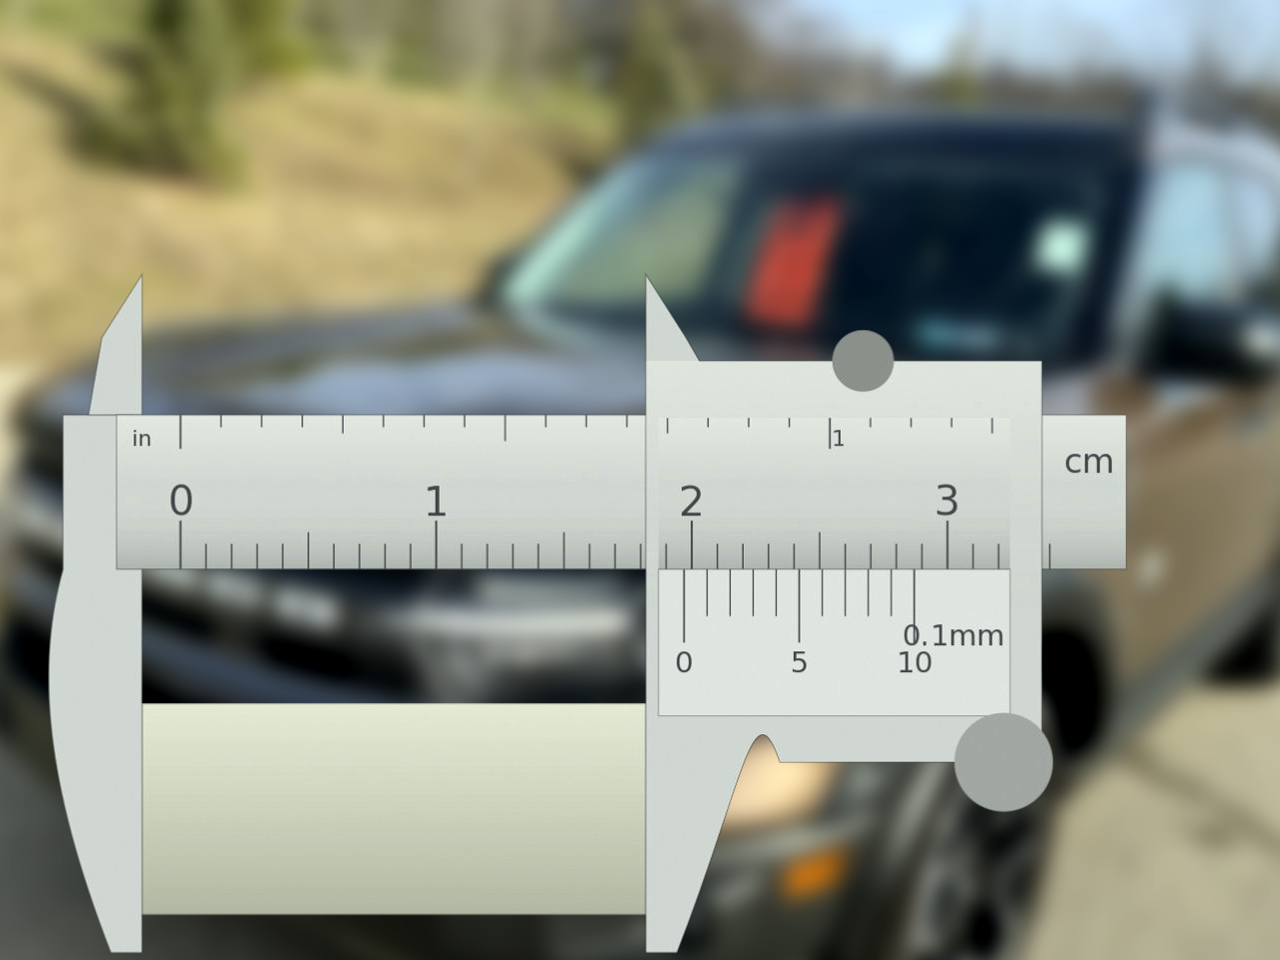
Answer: {"value": 19.7, "unit": "mm"}
